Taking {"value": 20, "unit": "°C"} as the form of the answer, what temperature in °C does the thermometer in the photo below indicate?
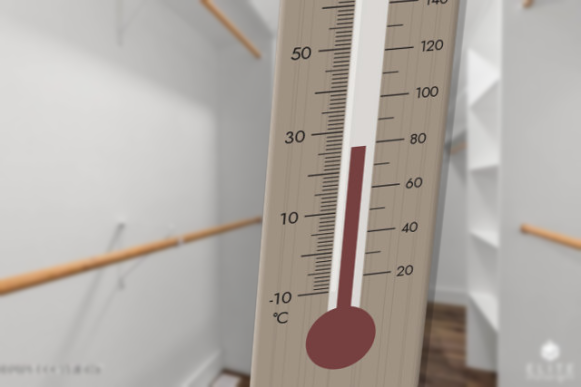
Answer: {"value": 26, "unit": "°C"}
